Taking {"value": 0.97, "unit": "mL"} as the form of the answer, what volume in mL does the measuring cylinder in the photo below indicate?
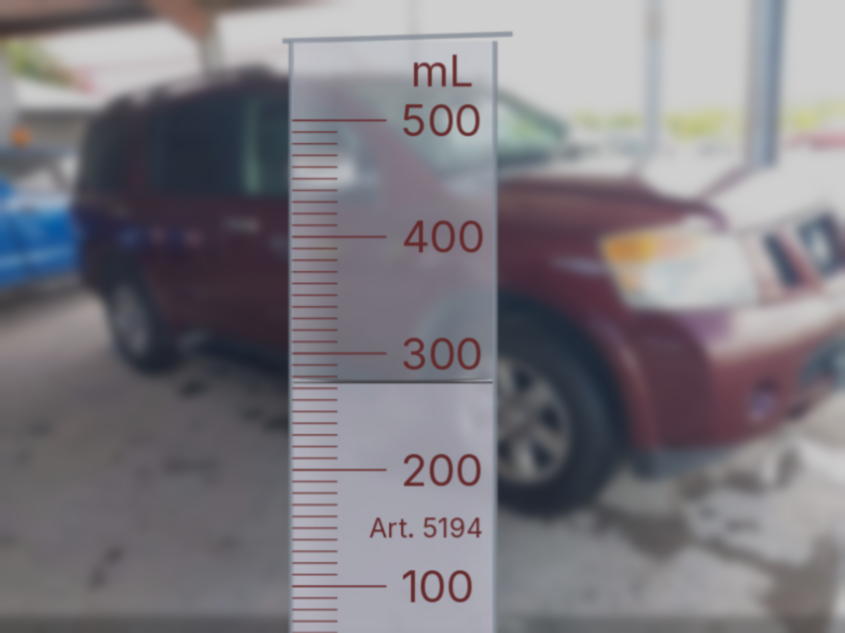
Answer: {"value": 275, "unit": "mL"}
